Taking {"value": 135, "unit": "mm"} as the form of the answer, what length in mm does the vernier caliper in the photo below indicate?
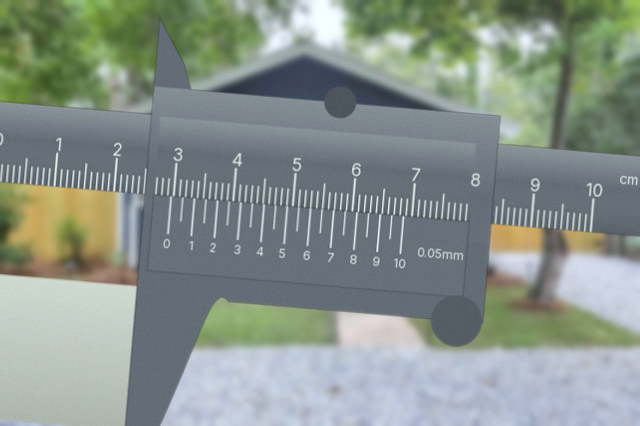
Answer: {"value": 29.6, "unit": "mm"}
